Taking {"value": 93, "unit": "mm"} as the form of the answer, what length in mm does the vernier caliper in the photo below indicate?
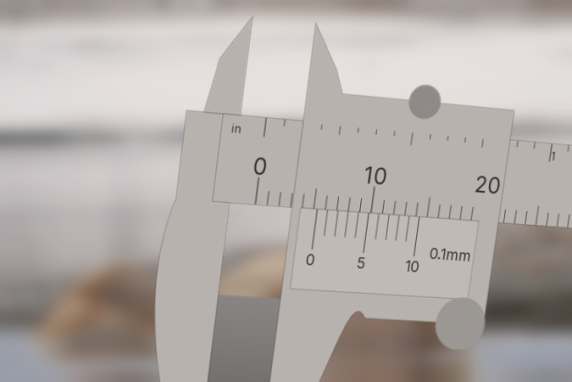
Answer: {"value": 5.3, "unit": "mm"}
